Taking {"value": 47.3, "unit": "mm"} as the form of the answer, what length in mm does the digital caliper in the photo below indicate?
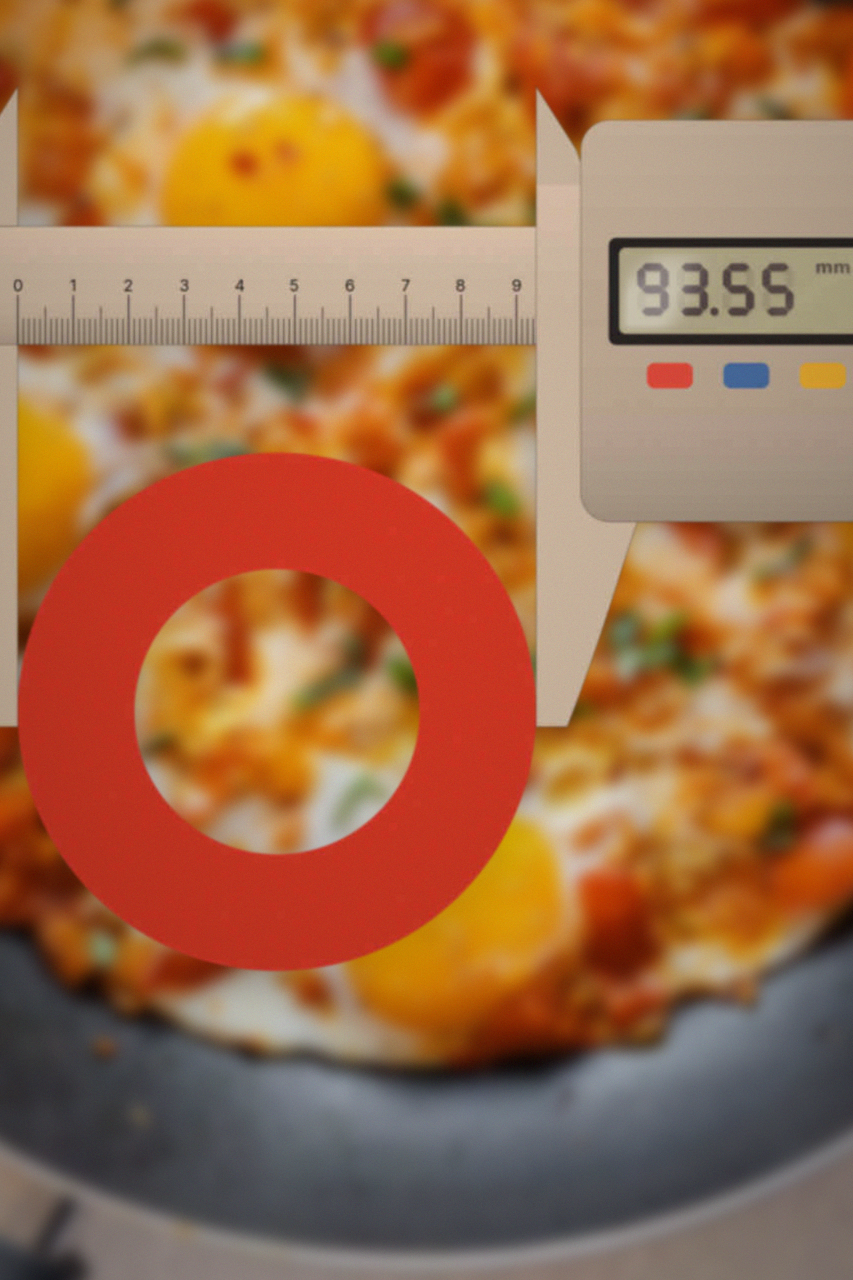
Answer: {"value": 93.55, "unit": "mm"}
